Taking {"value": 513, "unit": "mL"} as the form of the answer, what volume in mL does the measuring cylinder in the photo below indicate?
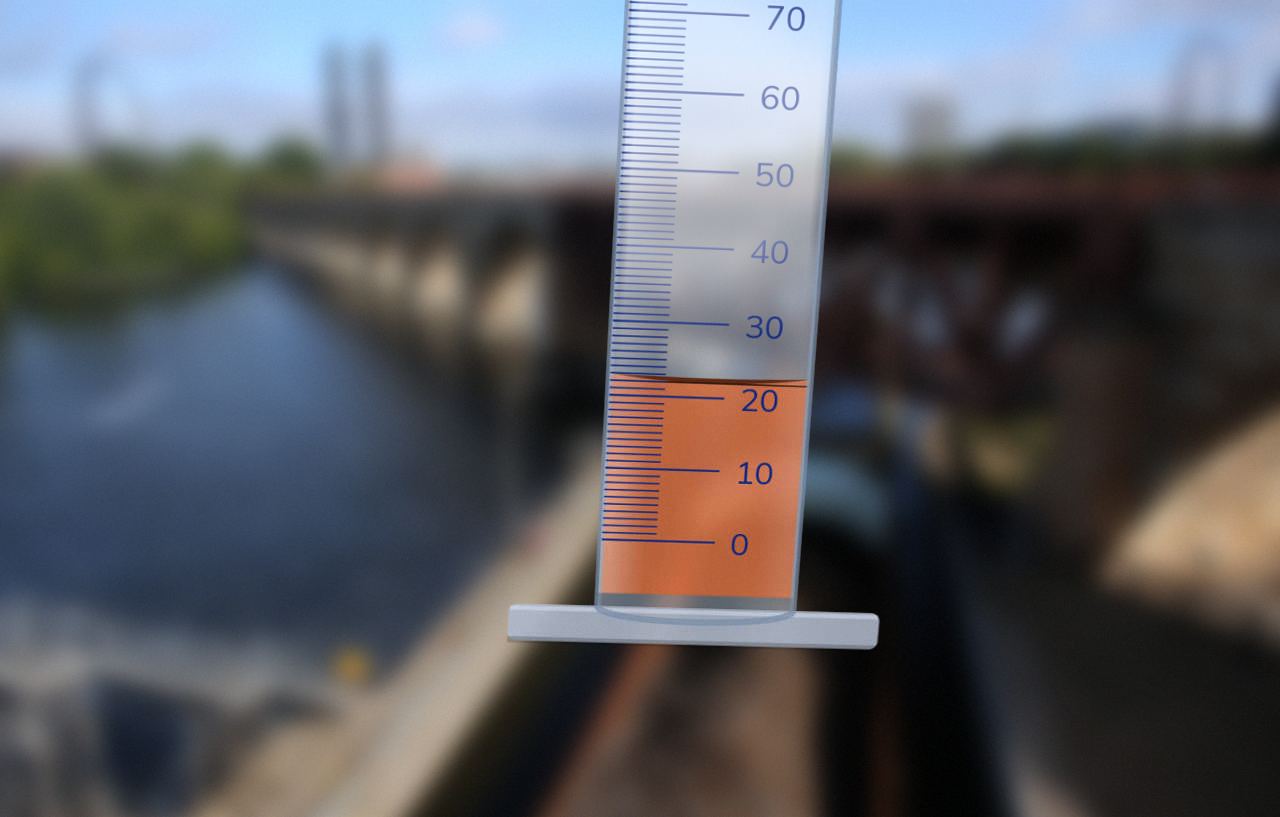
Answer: {"value": 22, "unit": "mL"}
